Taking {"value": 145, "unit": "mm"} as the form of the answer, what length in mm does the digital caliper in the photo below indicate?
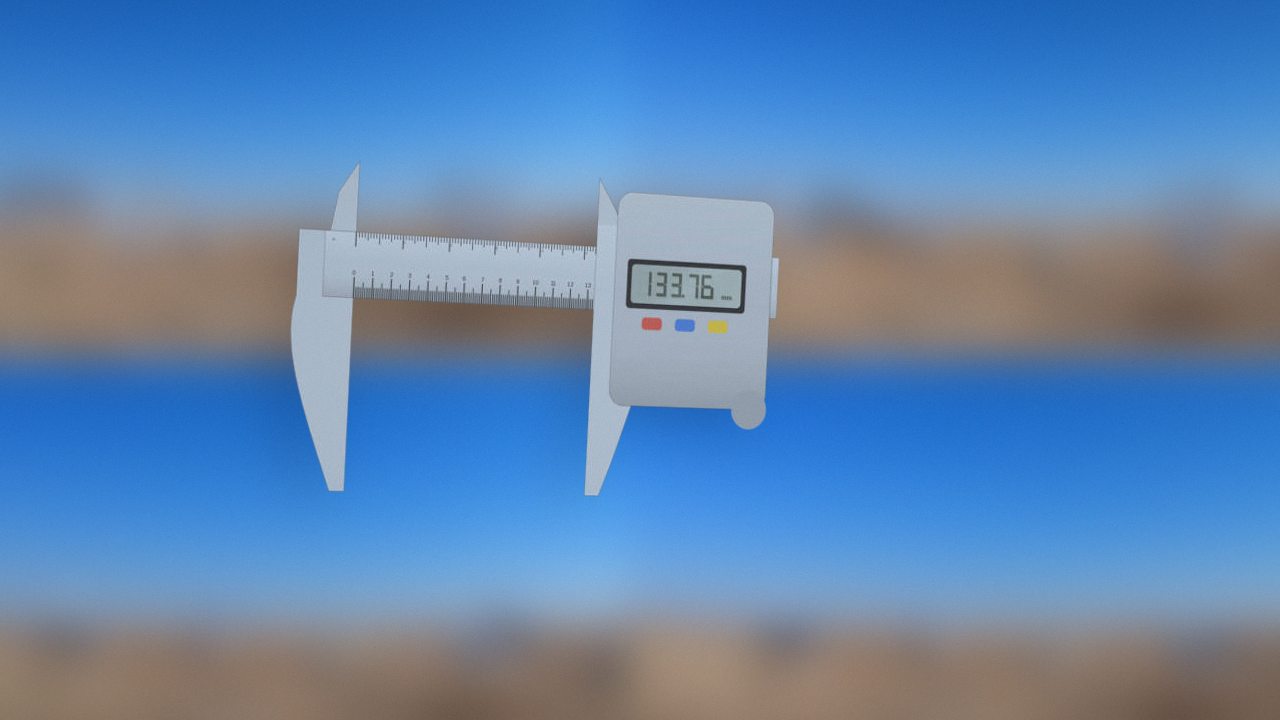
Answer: {"value": 133.76, "unit": "mm"}
